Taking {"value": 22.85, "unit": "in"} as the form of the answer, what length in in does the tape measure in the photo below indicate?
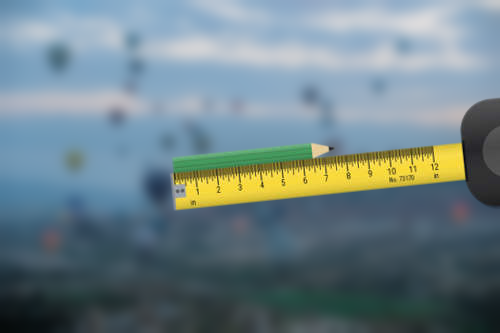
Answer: {"value": 7.5, "unit": "in"}
